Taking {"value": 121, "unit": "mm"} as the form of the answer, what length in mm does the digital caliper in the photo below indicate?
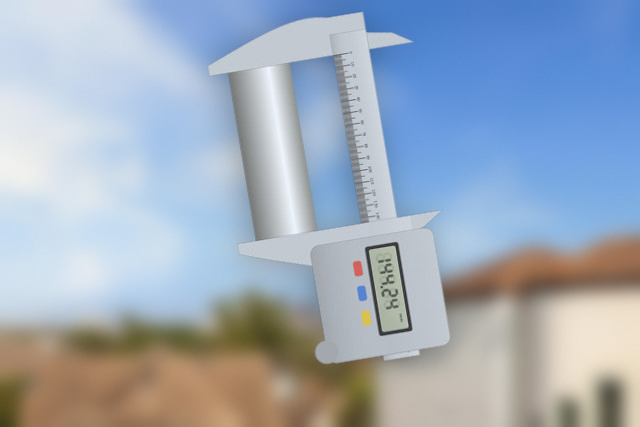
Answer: {"value": 144.24, "unit": "mm"}
